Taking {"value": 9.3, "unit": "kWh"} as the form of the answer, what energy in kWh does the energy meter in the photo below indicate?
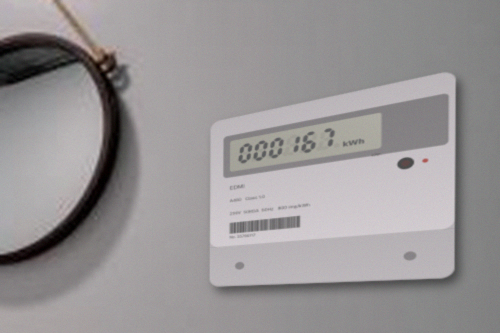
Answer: {"value": 167, "unit": "kWh"}
